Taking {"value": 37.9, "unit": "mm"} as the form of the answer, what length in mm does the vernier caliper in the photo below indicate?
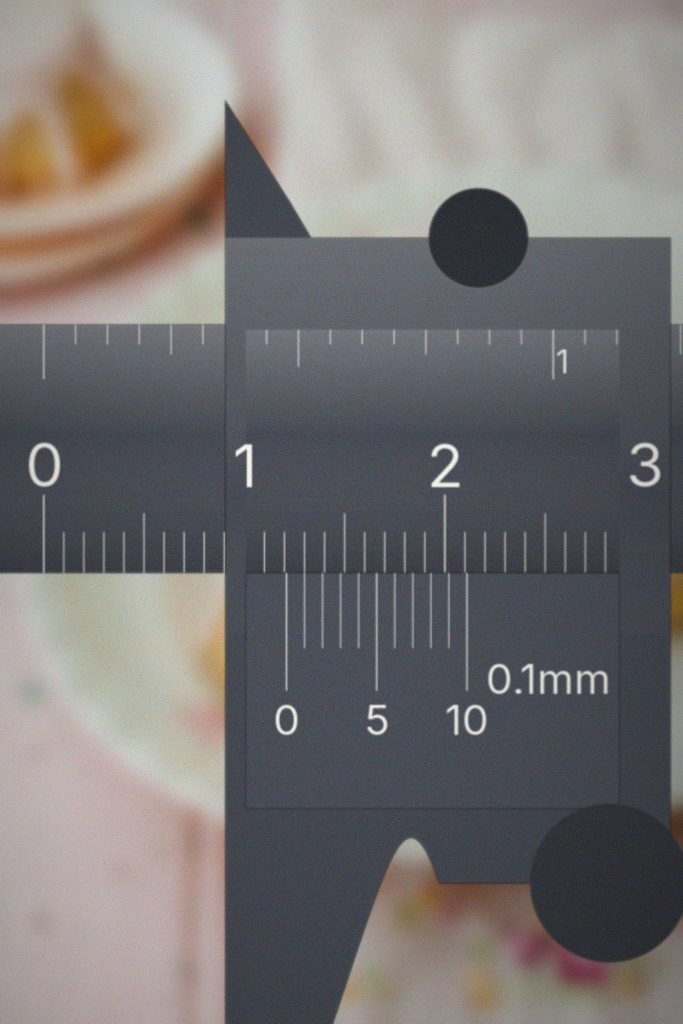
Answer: {"value": 12.1, "unit": "mm"}
